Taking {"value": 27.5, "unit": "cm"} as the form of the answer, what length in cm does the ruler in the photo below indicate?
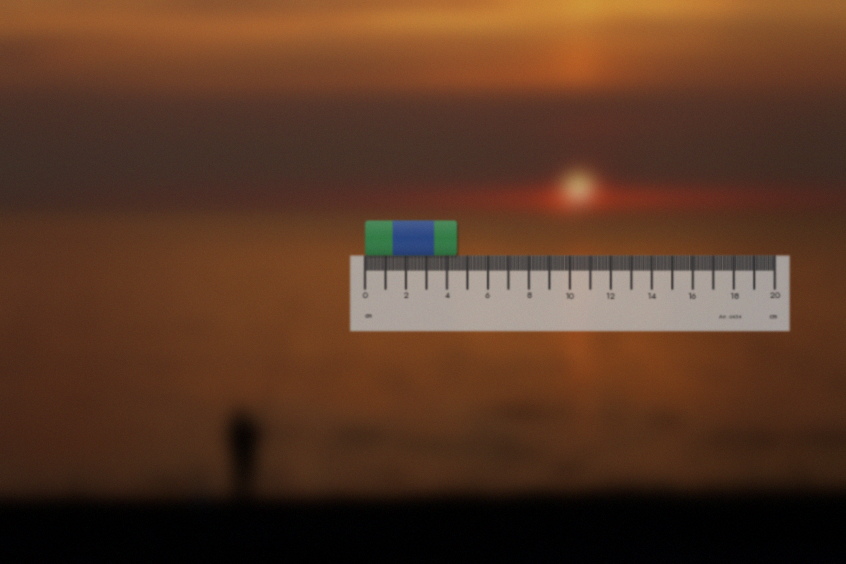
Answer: {"value": 4.5, "unit": "cm"}
